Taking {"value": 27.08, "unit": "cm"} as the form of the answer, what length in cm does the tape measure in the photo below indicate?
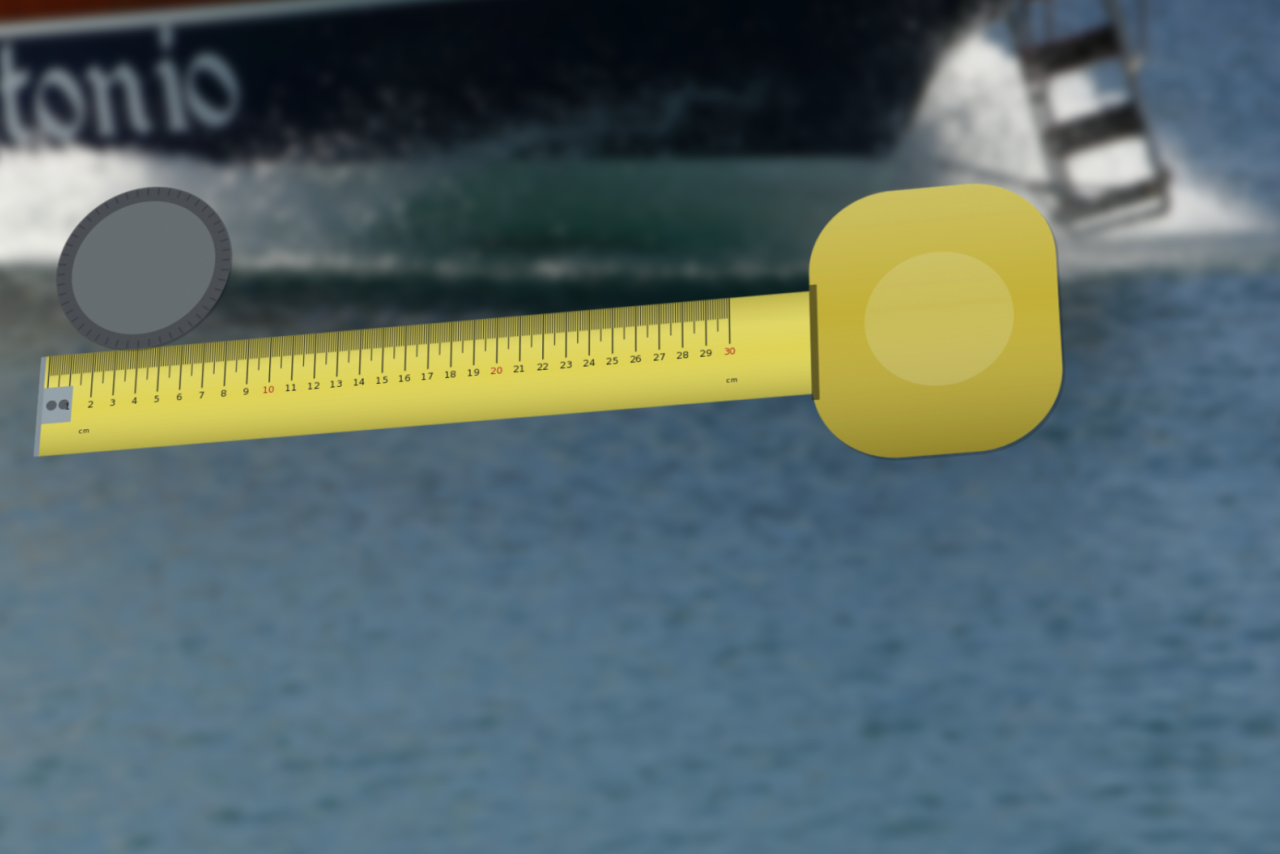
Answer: {"value": 8, "unit": "cm"}
